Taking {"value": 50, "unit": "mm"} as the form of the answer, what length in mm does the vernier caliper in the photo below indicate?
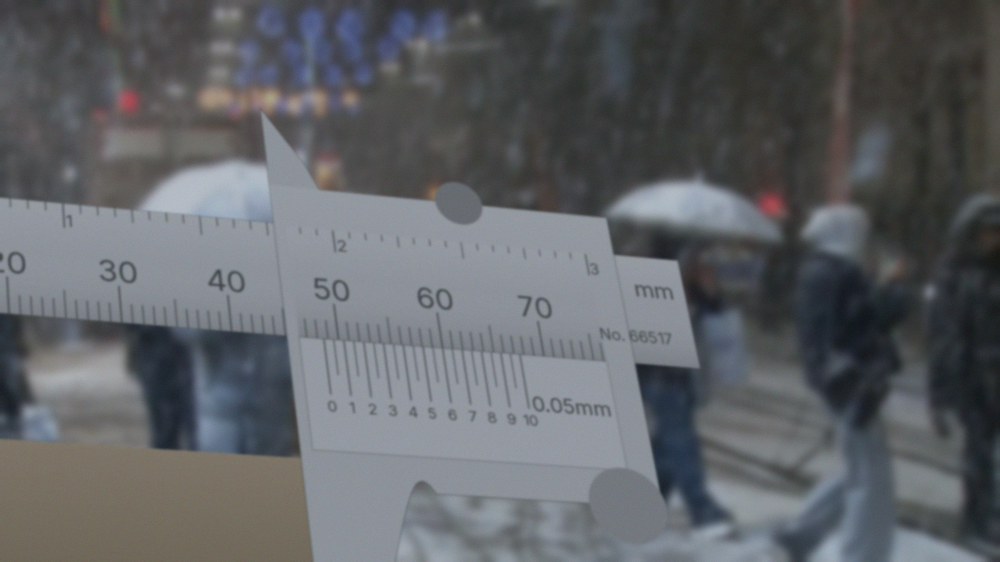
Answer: {"value": 48.6, "unit": "mm"}
